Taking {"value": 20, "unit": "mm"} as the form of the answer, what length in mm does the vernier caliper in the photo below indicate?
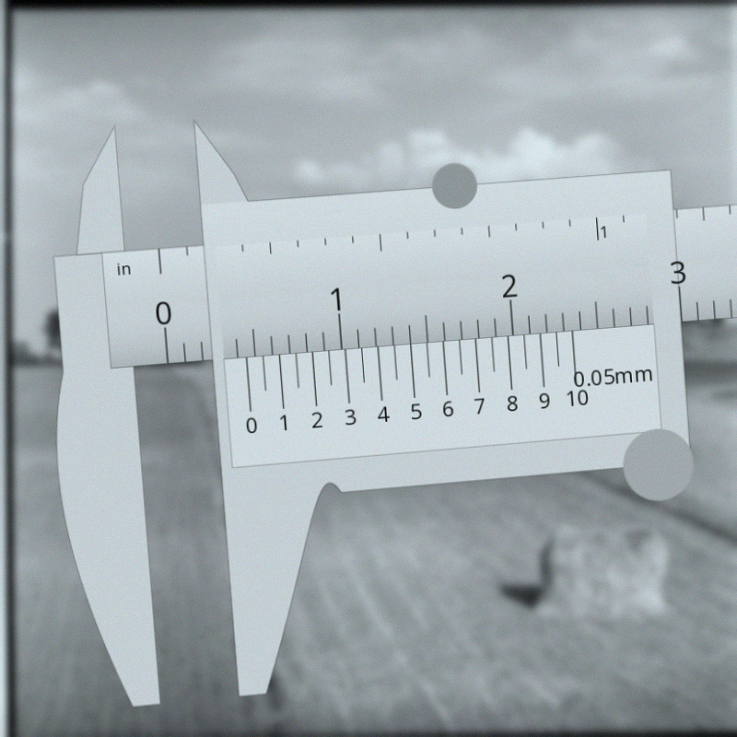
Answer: {"value": 4.5, "unit": "mm"}
